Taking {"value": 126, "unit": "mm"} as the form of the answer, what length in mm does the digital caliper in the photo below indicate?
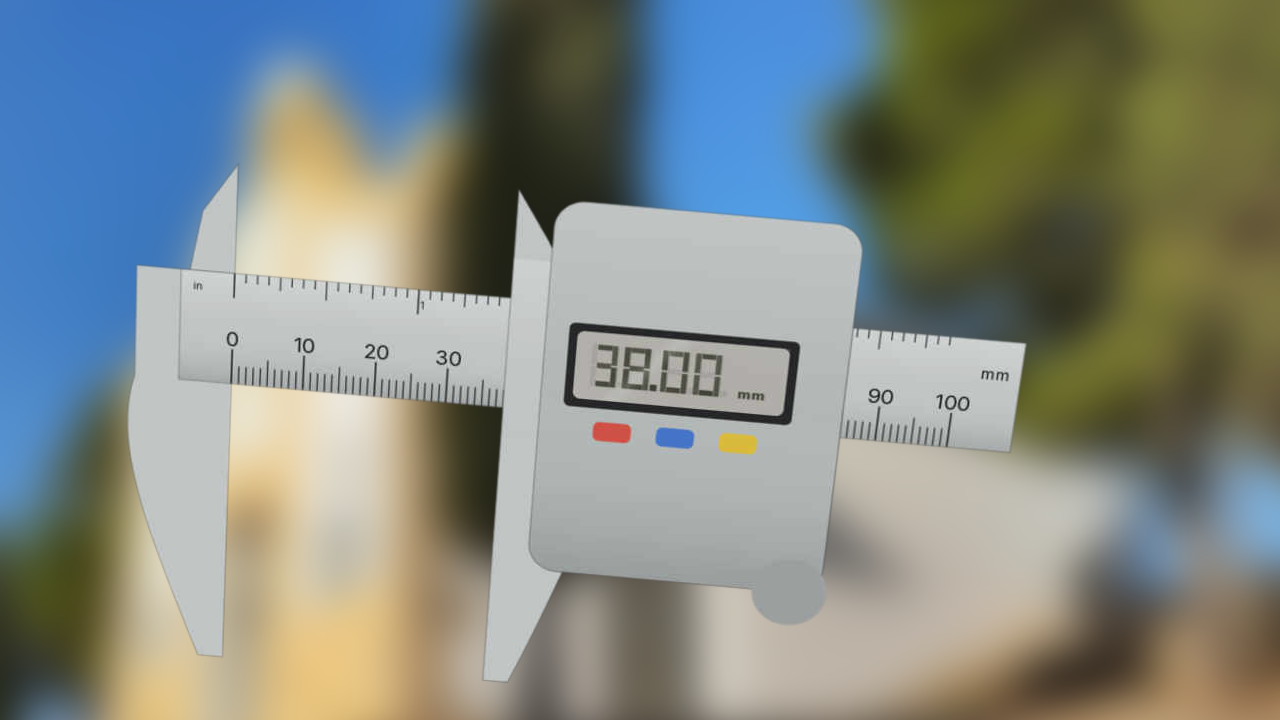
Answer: {"value": 38.00, "unit": "mm"}
